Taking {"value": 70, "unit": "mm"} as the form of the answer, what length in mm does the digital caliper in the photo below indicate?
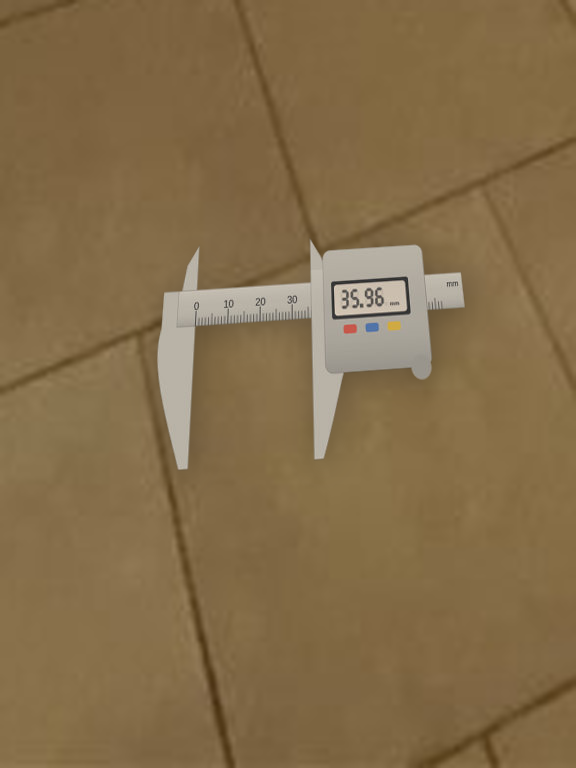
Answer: {"value": 35.96, "unit": "mm"}
